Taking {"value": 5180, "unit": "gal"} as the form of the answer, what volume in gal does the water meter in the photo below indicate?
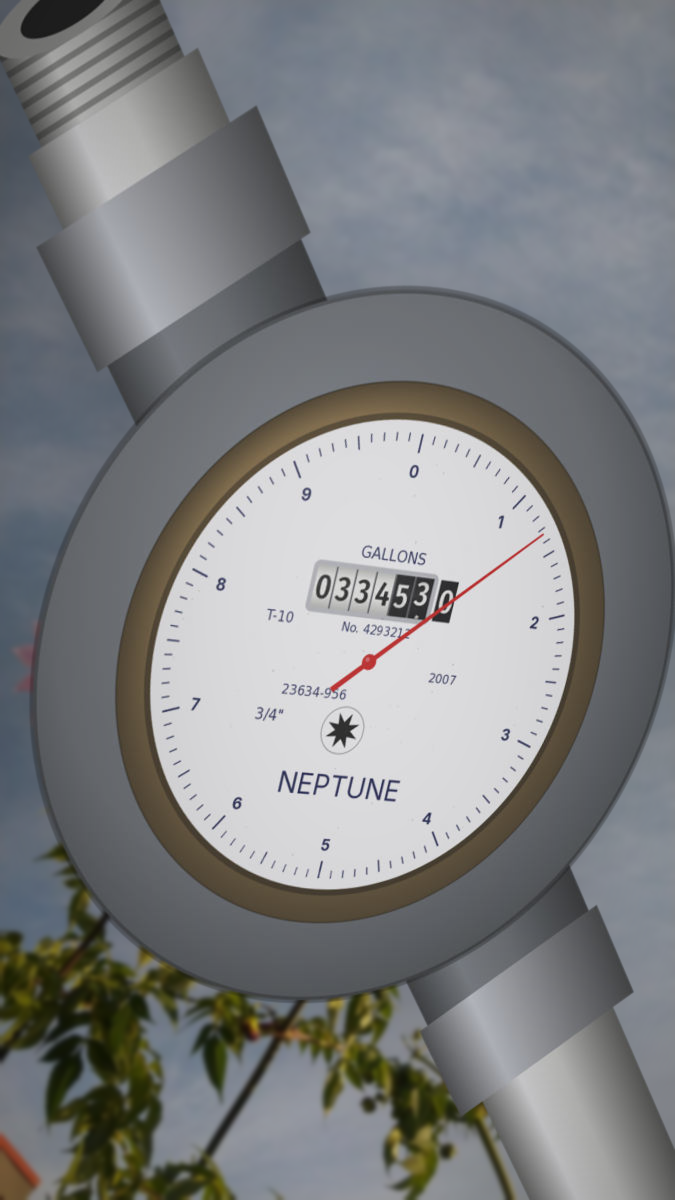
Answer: {"value": 334531.3, "unit": "gal"}
